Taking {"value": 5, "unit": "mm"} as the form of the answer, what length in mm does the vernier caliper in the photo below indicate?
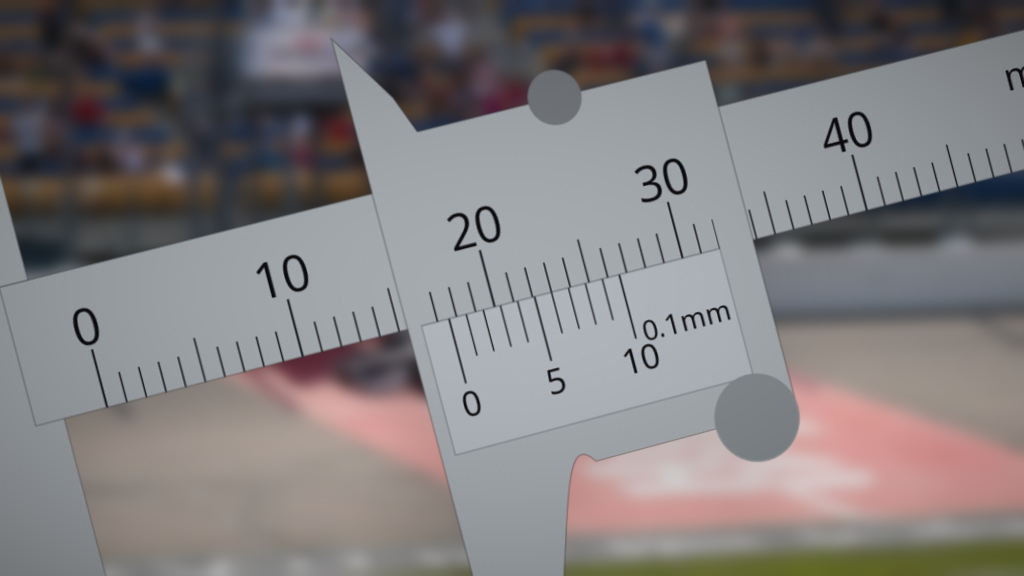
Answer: {"value": 17.6, "unit": "mm"}
